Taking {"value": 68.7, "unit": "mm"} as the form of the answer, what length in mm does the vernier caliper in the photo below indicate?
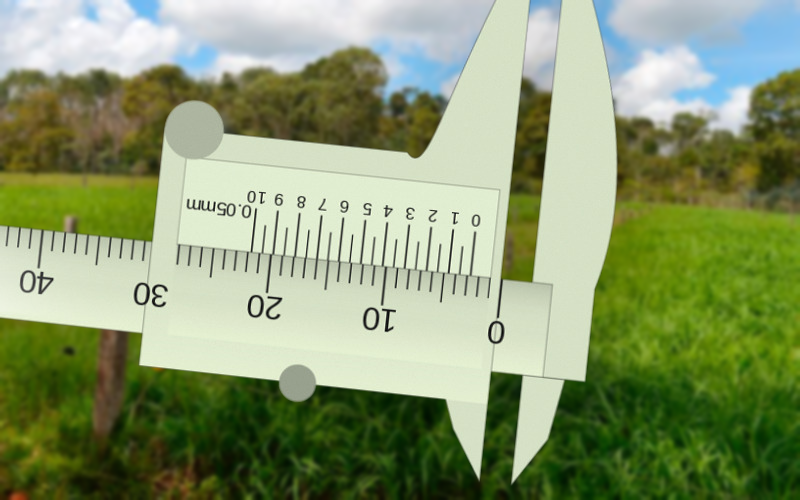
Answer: {"value": 2.7, "unit": "mm"}
